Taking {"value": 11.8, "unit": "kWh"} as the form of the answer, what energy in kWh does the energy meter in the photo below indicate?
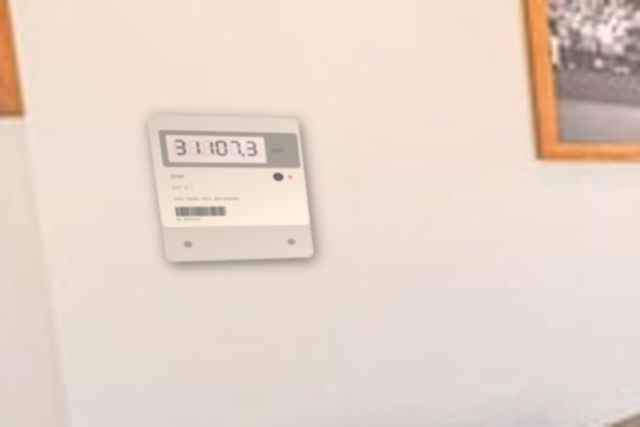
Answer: {"value": 31107.3, "unit": "kWh"}
